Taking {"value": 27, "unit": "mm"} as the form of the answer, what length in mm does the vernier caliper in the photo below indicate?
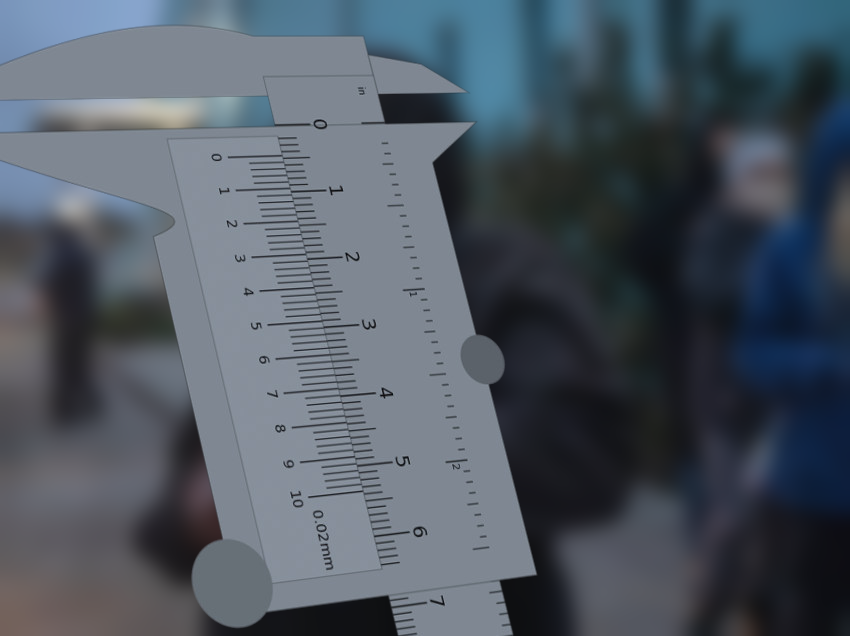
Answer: {"value": 4.6, "unit": "mm"}
